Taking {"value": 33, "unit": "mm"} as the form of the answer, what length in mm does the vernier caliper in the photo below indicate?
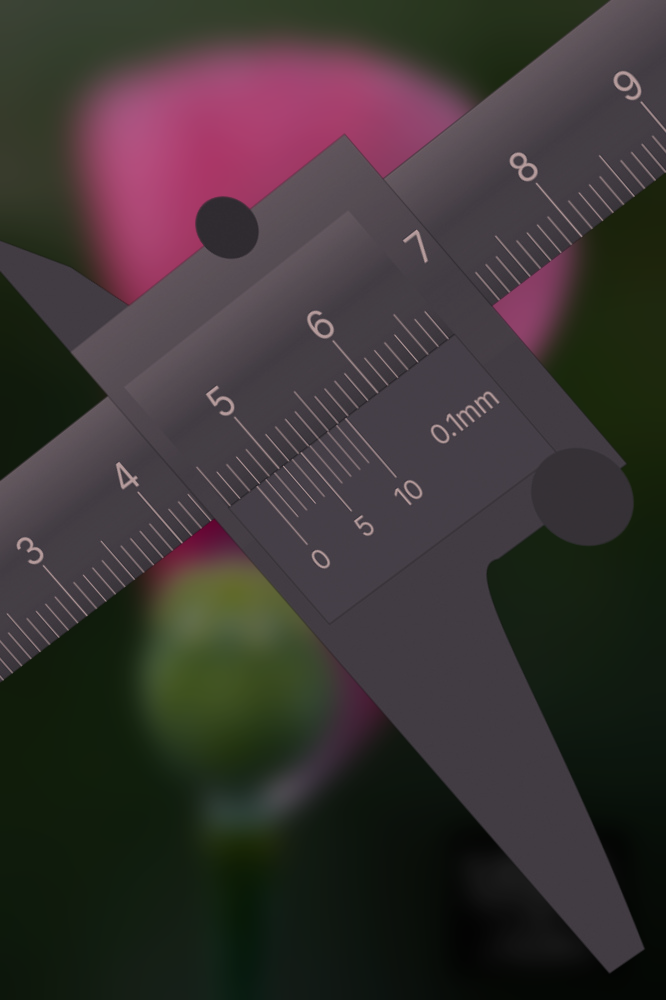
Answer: {"value": 47.7, "unit": "mm"}
